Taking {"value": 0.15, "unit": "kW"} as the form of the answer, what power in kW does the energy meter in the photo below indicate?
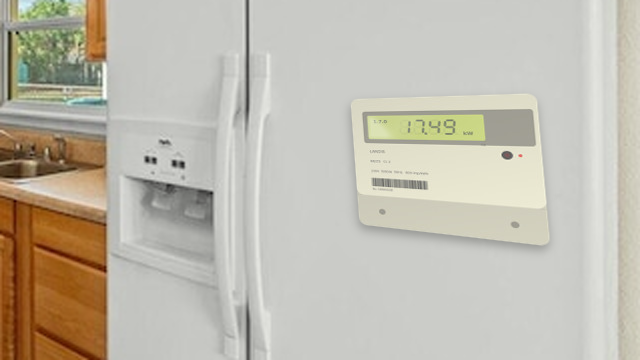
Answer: {"value": 17.49, "unit": "kW"}
